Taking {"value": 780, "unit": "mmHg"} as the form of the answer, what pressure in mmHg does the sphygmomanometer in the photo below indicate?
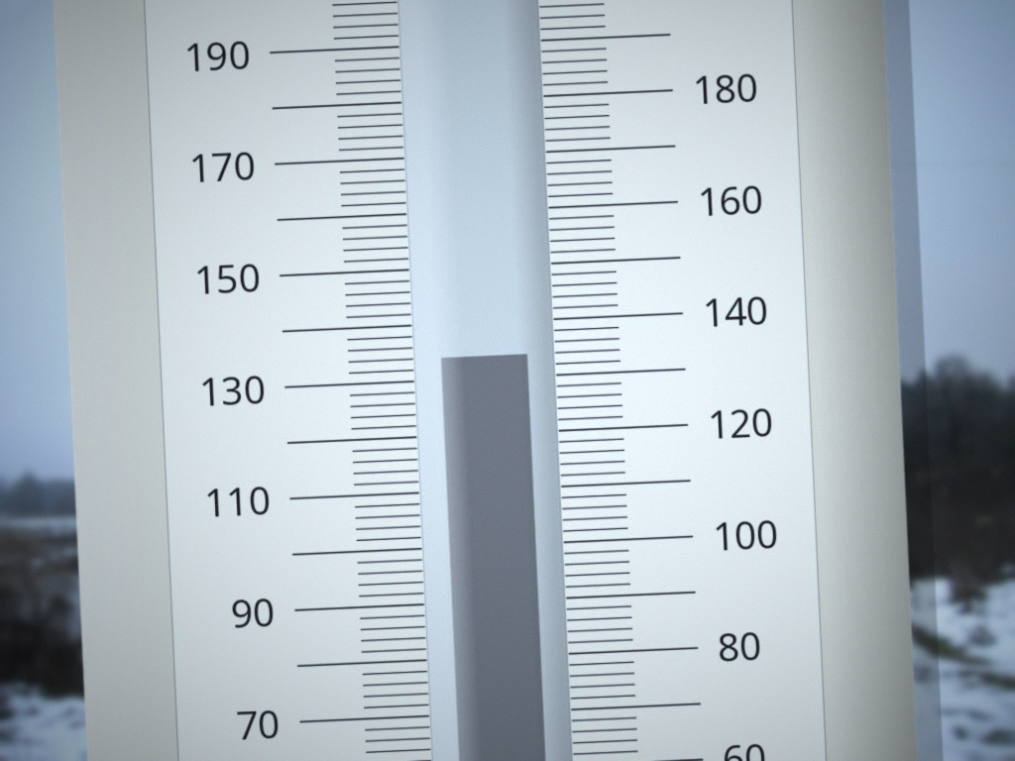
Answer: {"value": 134, "unit": "mmHg"}
